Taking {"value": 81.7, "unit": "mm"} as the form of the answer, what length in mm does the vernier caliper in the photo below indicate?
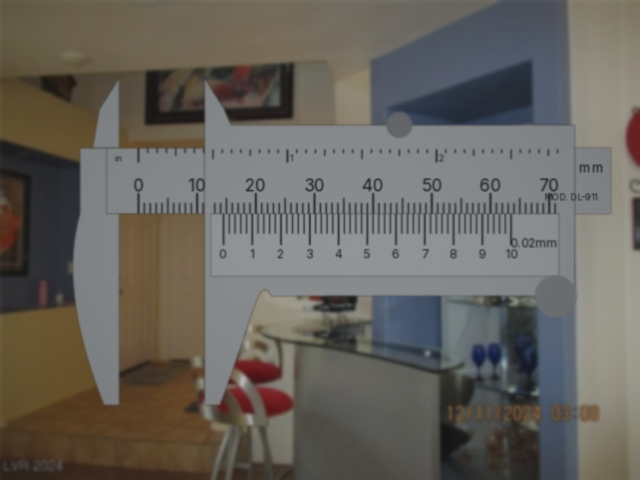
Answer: {"value": 14.5, "unit": "mm"}
